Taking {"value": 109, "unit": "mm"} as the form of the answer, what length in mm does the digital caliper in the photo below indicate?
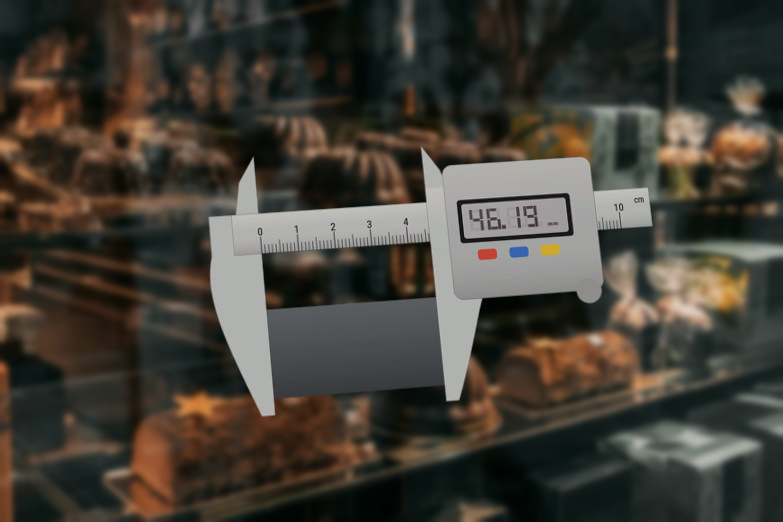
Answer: {"value": 46.19, "unit": "mm"}
